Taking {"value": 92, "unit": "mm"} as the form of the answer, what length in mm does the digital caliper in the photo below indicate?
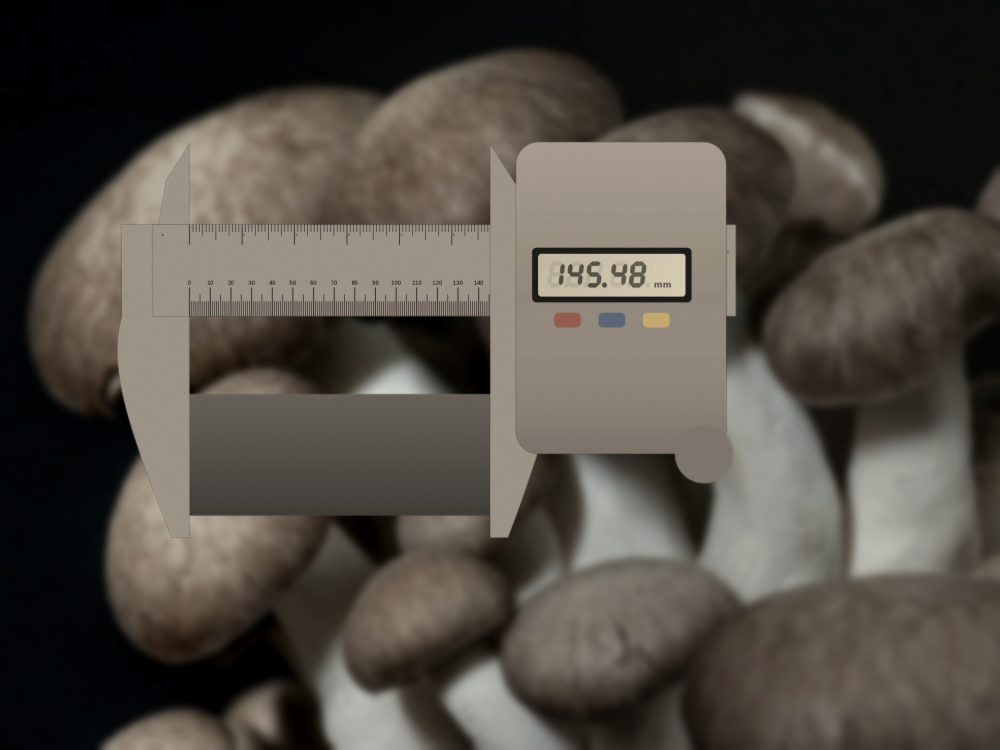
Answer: {"value": 145.48, "unit": "mm"}
